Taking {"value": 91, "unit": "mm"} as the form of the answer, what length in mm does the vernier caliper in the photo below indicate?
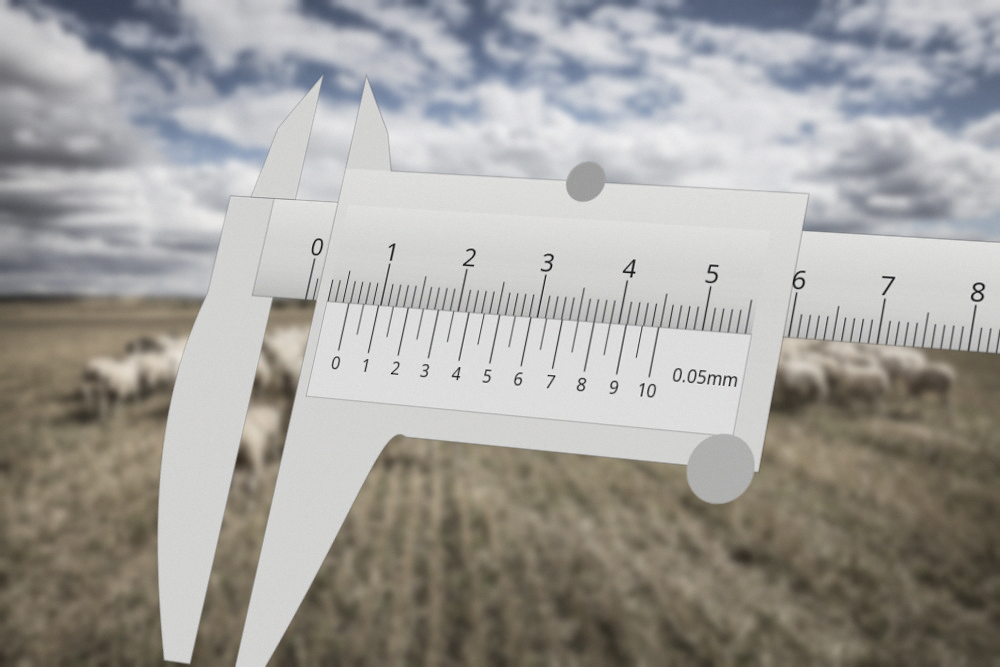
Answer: {"value": 5.8, "unit": "mm"}
